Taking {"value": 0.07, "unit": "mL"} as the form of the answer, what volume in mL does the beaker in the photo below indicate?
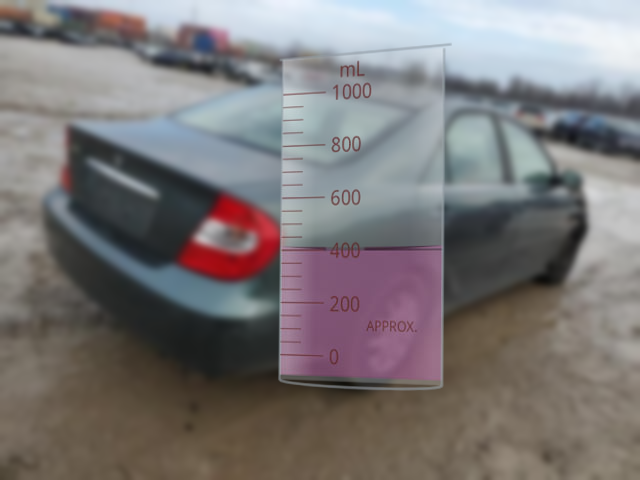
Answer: {"value": 400, "unit": "mL"}
